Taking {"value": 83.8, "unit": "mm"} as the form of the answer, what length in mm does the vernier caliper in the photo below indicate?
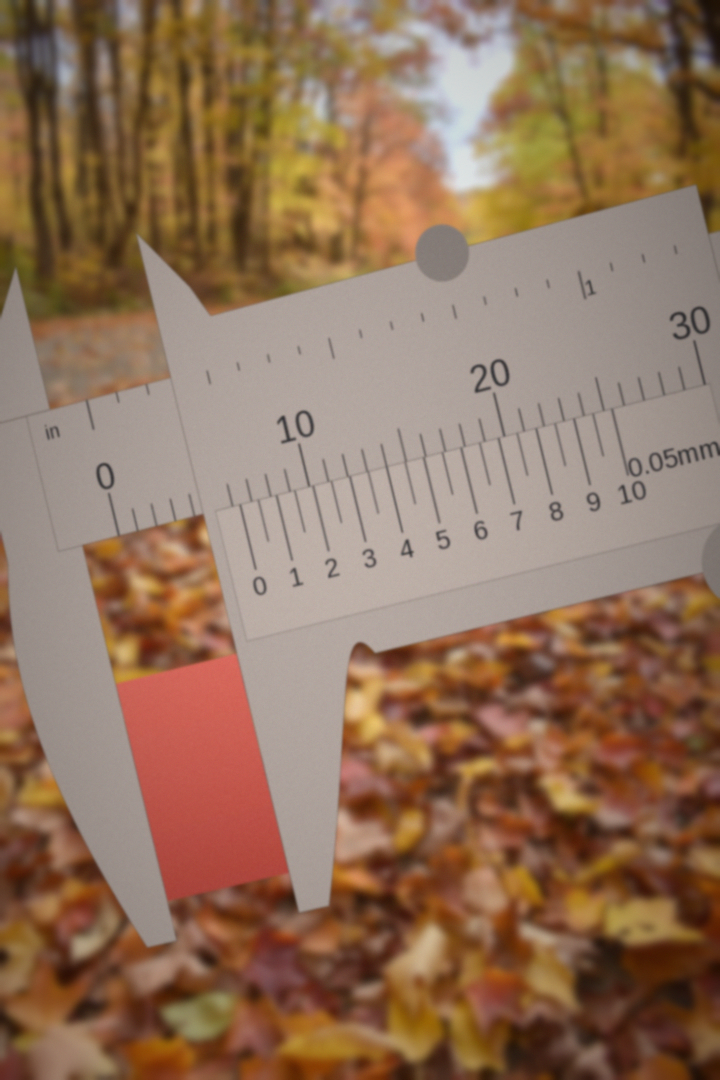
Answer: {"value": 6.4, "unit": "mm"}
